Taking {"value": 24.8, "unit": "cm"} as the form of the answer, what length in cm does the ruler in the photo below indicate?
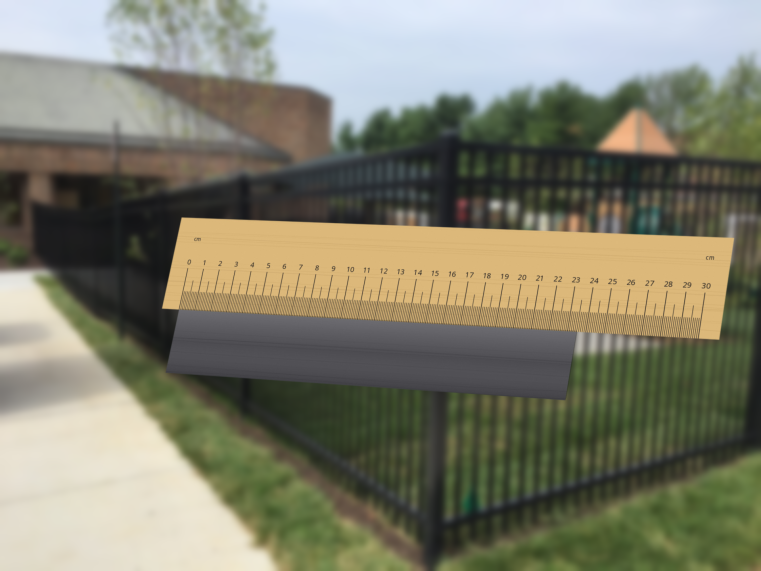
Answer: {"value": 23.5, "unit": "cm"}
